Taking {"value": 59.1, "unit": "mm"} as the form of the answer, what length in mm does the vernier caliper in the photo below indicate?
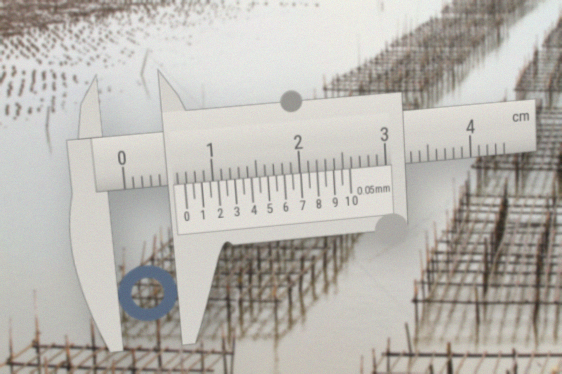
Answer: {"value": 6.8, "unit": "mm"}
